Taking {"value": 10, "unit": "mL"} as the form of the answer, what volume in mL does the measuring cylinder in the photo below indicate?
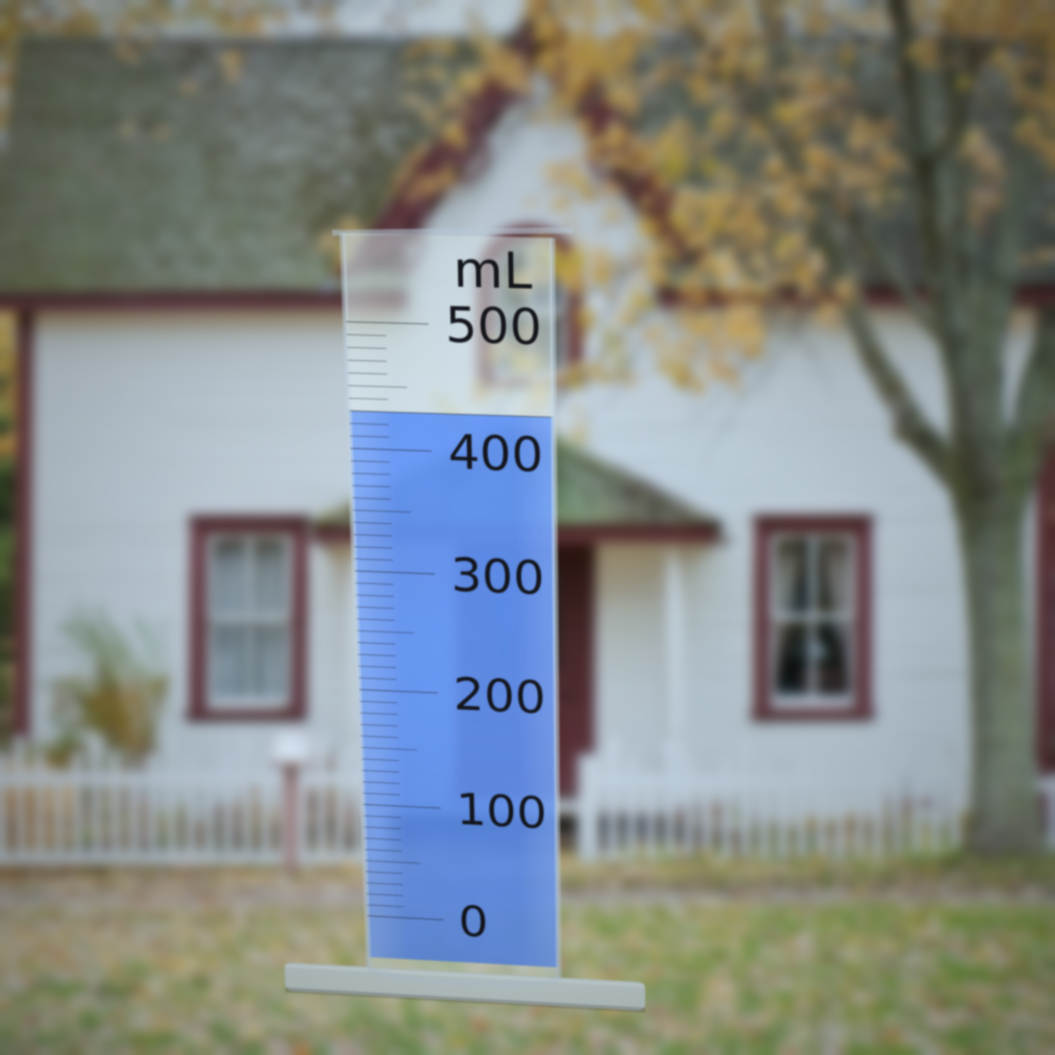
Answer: {"value": 430, "unit": "mL"}
